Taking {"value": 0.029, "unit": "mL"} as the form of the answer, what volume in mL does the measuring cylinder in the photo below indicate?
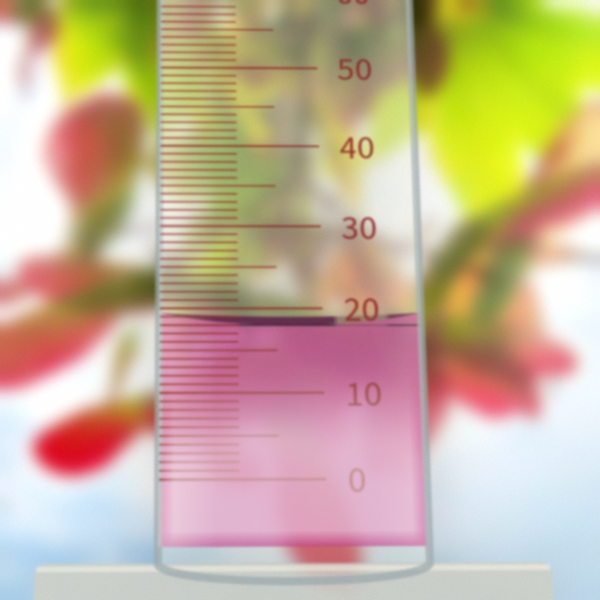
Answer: {"value": 18, "unit": "mL"}
